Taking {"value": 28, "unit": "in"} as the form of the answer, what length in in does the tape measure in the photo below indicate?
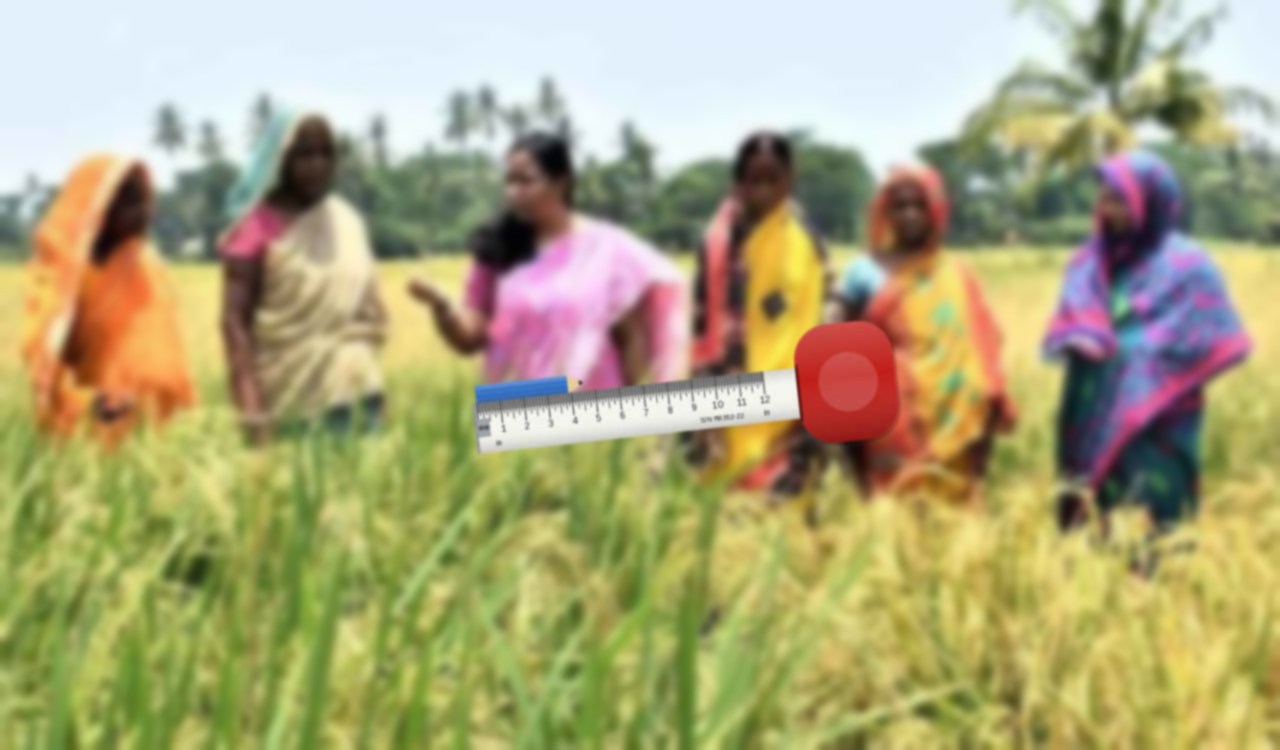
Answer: {"value": 4.5, "unit": "in"}
